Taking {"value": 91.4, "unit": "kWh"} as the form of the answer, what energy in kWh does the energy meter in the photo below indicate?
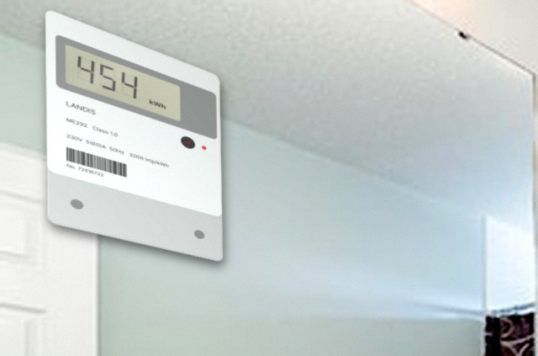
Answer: {"value": 454, "unit": "kWh"}
